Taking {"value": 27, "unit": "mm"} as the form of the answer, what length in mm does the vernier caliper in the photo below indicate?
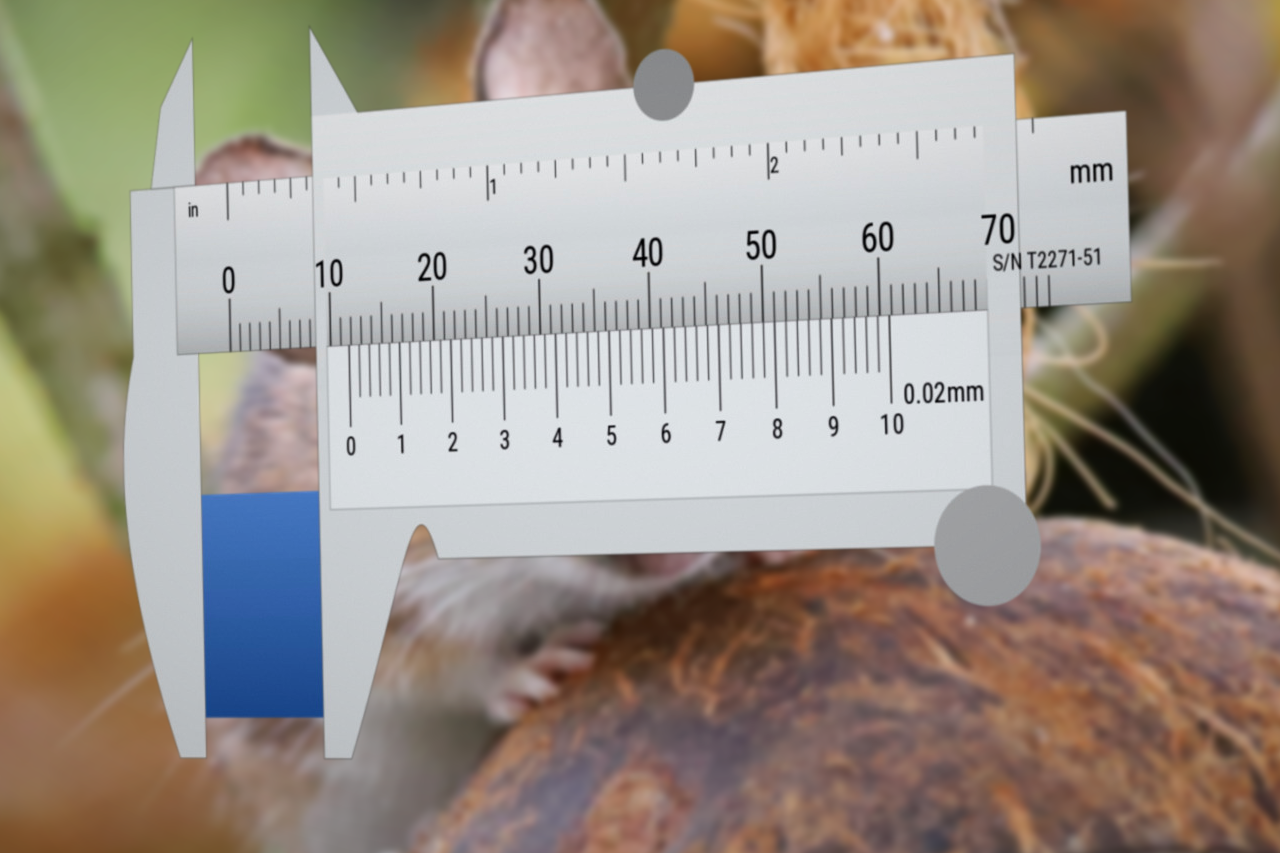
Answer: {"value": 11.8, "unit": "mm"}
